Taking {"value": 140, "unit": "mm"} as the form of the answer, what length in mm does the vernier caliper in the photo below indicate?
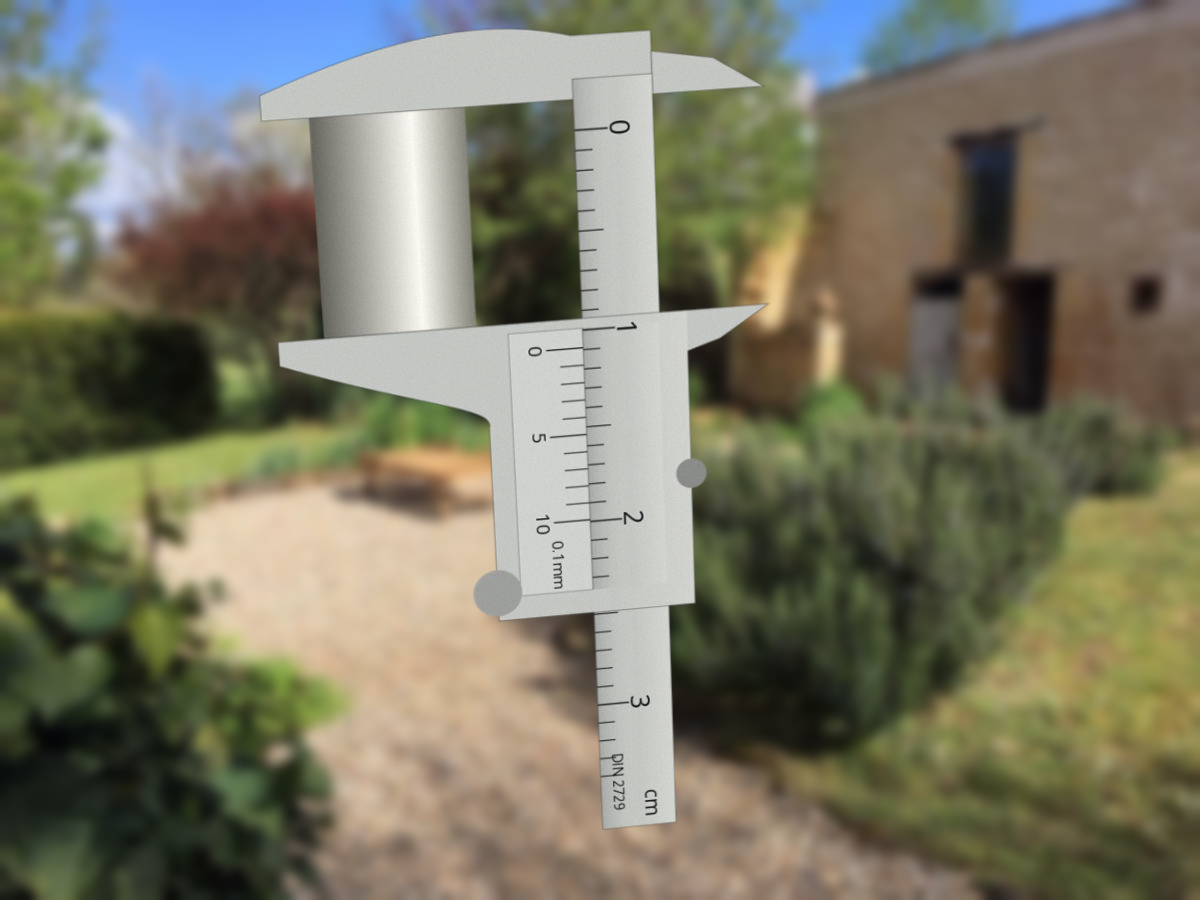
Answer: {"value": 10.9, "unit": "mm"}
